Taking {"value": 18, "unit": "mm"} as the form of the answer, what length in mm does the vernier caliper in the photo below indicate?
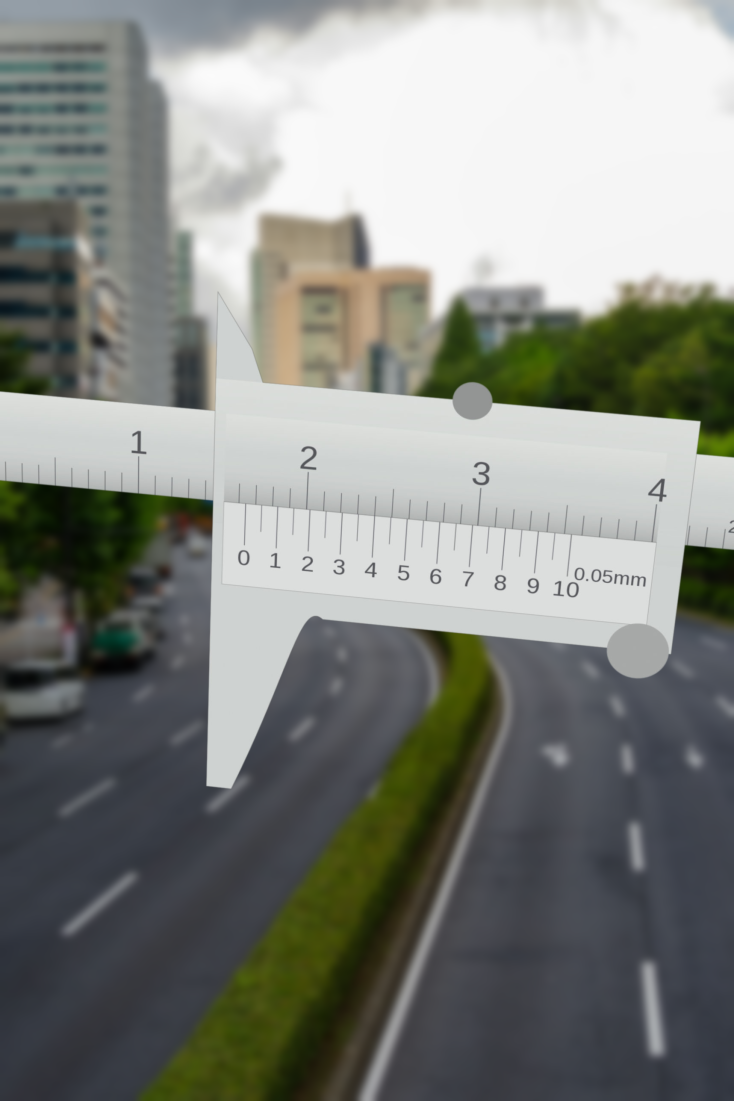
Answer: {"value": 16.4, "unit": "mm"}
